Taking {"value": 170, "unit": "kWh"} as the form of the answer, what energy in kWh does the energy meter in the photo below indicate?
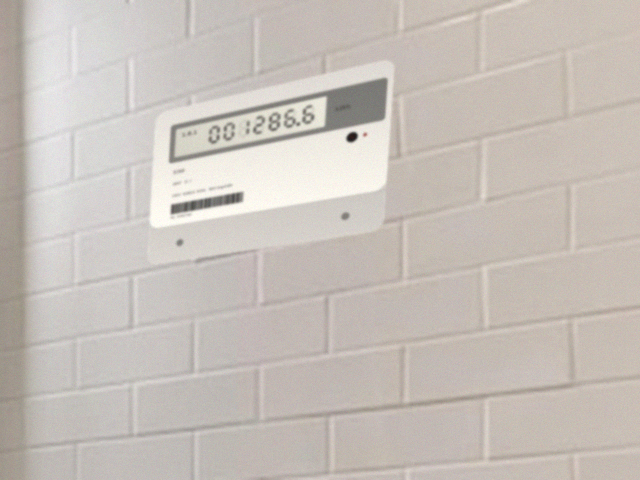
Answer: {"value": 1286.6, "unit": "kWh"}
